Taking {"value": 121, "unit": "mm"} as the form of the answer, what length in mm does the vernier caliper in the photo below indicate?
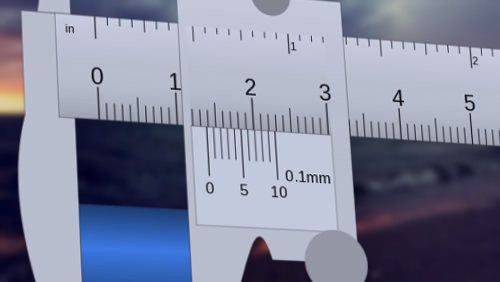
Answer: {"value": 13.8, "unit": "mm"}
